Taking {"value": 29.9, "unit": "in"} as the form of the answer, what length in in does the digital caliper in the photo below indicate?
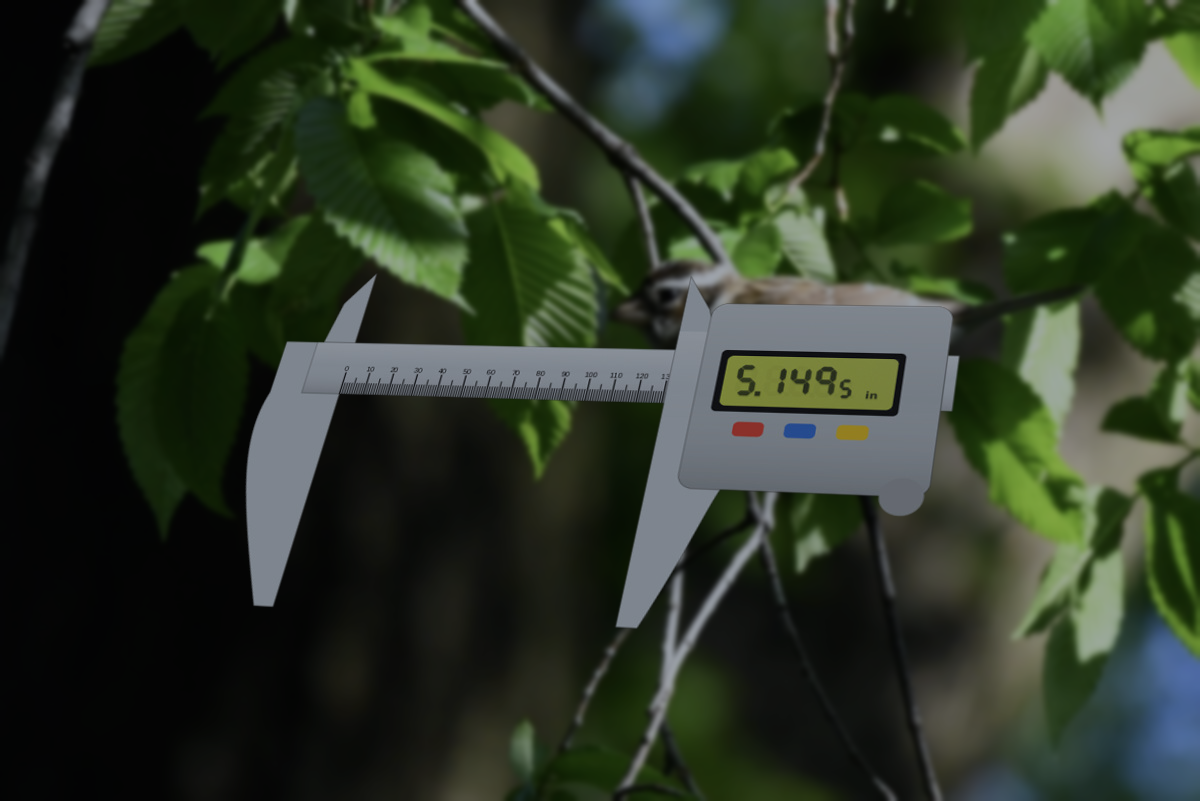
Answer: {"value": 5.1495, "unit": "in"}
